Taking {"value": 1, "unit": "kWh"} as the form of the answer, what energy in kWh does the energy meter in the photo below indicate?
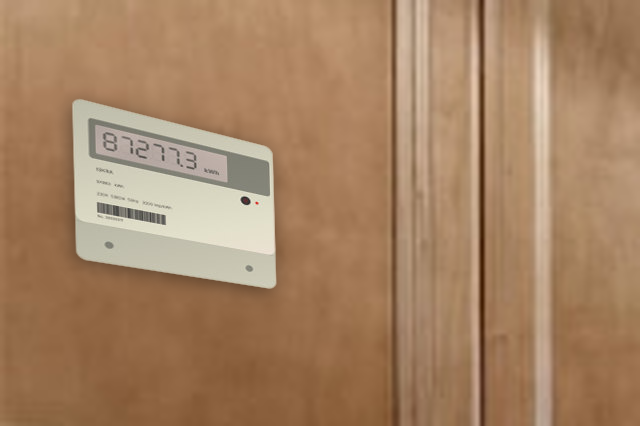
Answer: {"value": 87277.3, "unit": "kWh"}
